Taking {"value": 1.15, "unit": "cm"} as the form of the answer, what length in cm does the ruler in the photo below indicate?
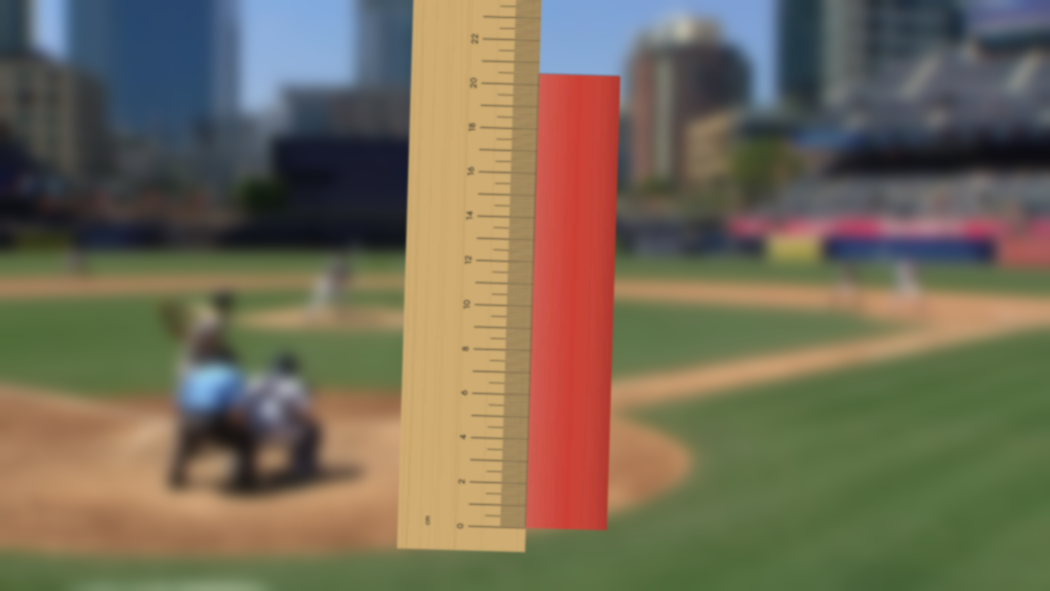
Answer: {"value": 20.5, "unit": "cm"}
